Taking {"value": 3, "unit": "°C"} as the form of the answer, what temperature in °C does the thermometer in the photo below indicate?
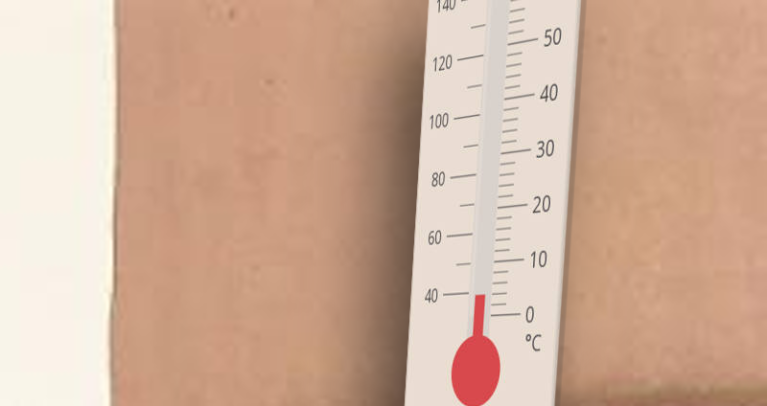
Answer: {"value": 4, "unit": "°C"}
